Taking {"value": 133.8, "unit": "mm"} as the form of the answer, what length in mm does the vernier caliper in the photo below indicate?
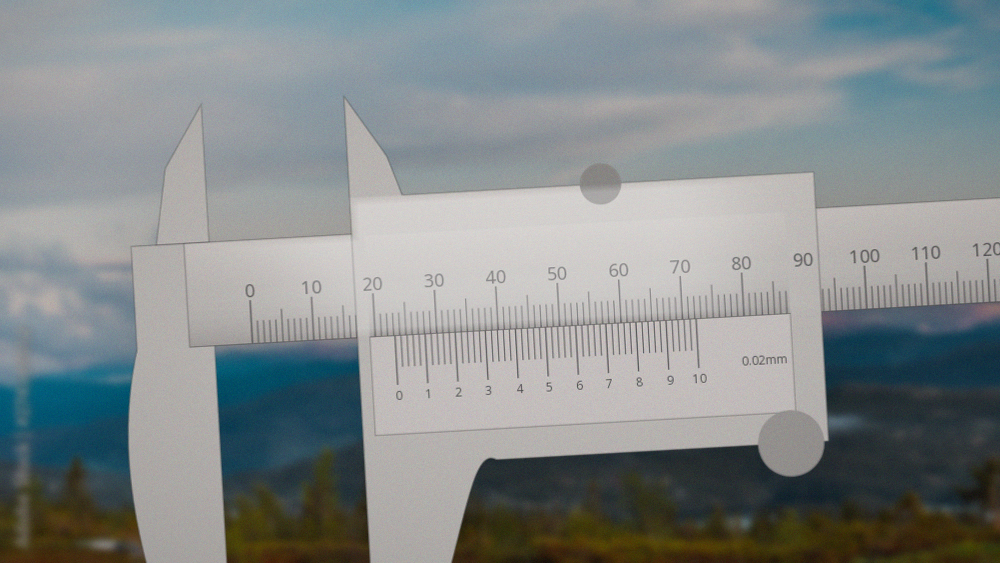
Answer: {"value": 23.2, "unit": "mm"}
